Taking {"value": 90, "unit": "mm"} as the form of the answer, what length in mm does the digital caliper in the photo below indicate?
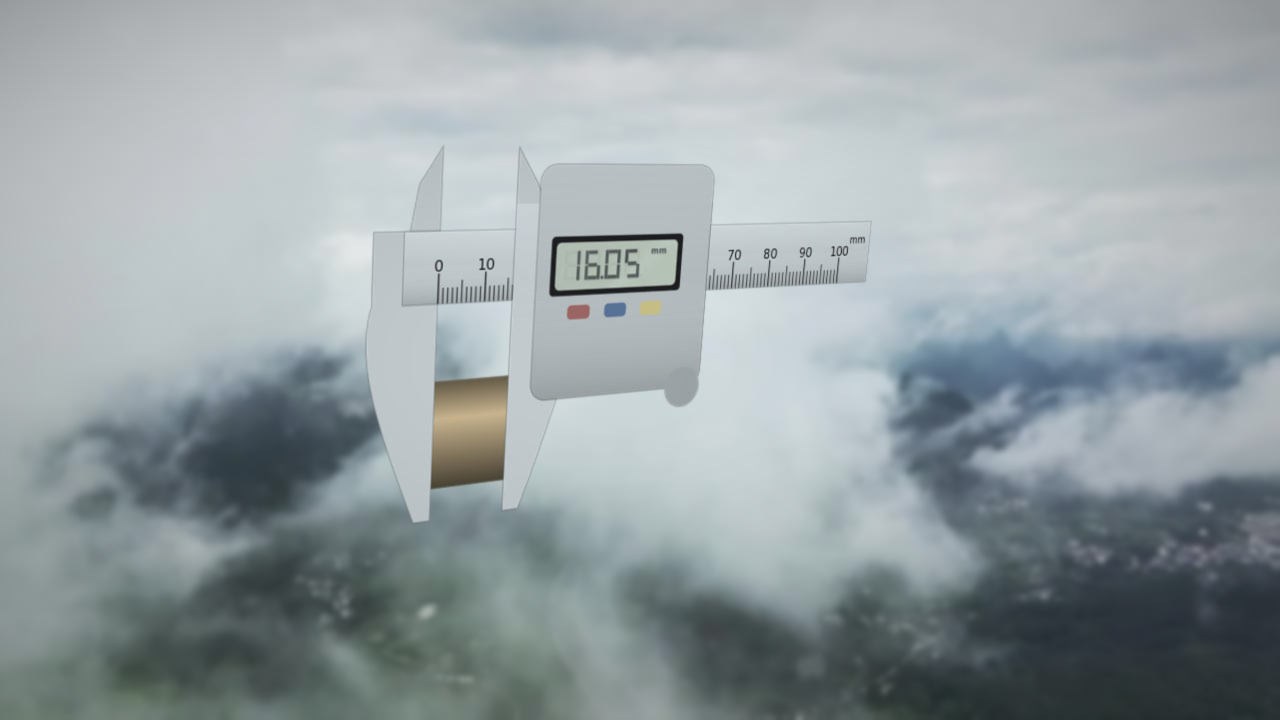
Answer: {"value": 16.05, "unit": "mm"}
